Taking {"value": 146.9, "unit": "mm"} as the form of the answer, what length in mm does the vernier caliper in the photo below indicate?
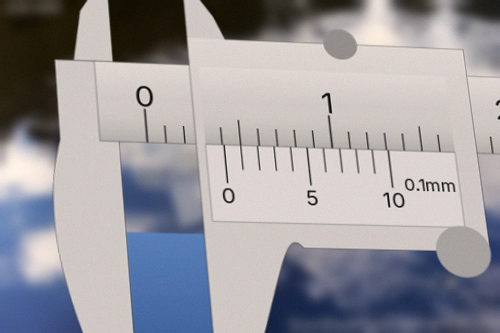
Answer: {"value": 4.1, "unit": "mm"}
